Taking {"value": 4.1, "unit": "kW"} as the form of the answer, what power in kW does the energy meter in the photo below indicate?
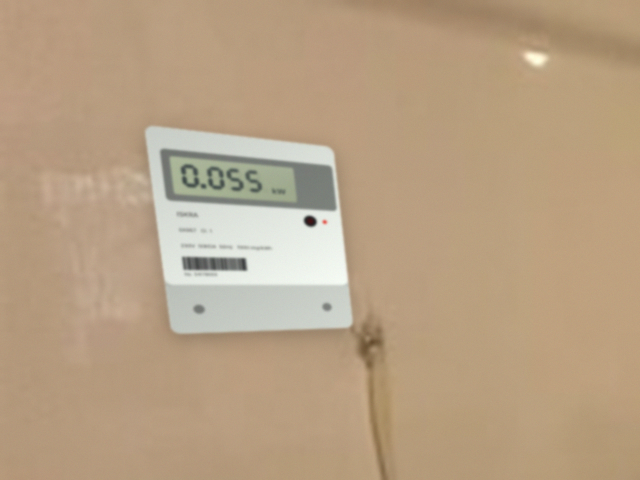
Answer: {"value": 0.055, "unit": "kW"}
